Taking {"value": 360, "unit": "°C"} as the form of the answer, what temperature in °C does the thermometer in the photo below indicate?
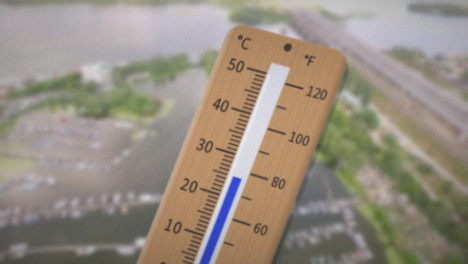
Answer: {"value": 25, "unit": "°C"}
